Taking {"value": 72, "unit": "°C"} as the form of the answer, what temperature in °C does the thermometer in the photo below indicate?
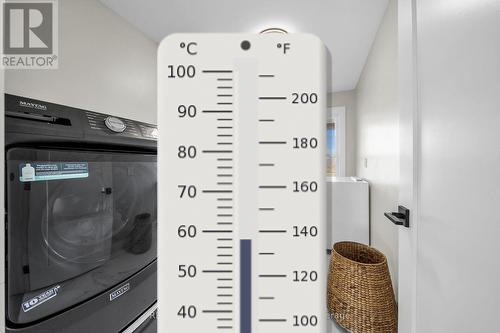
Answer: {"value": 58, "unit": "°C"}
